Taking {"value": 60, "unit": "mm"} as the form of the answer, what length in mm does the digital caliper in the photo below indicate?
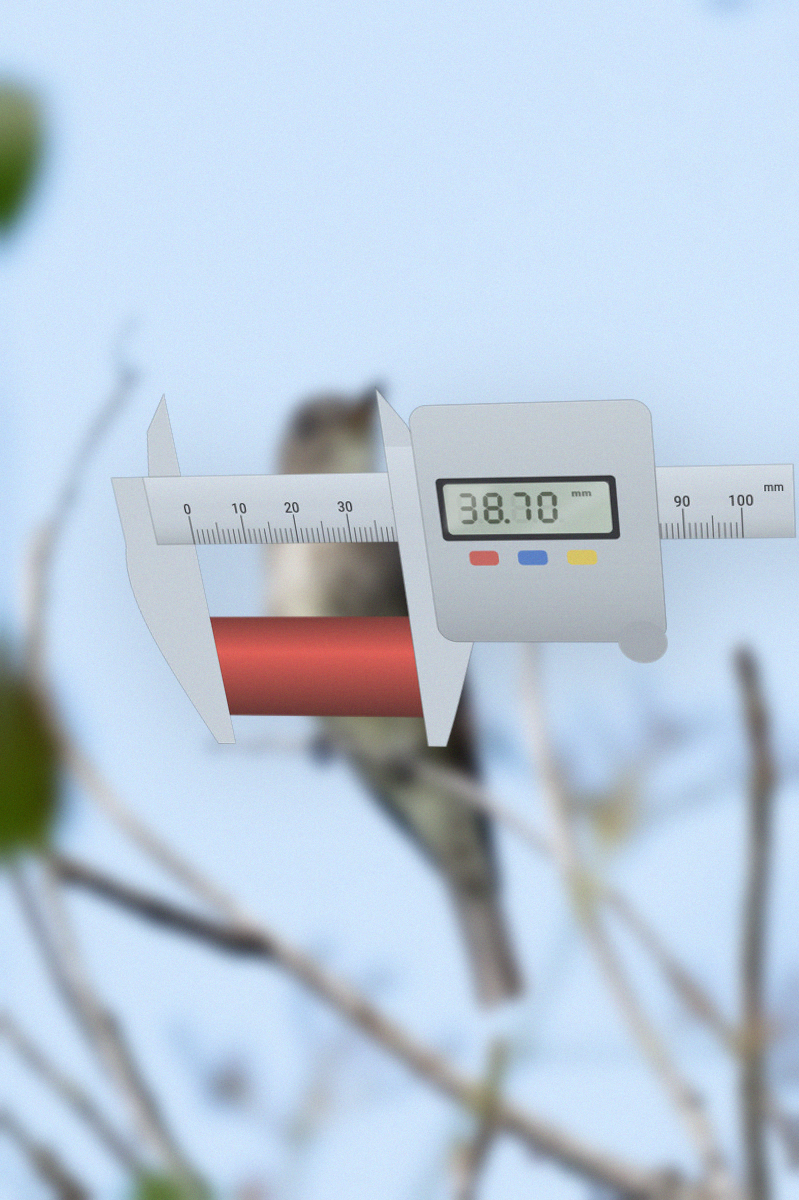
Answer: {"value": 38.70, "unit": "mm"}
